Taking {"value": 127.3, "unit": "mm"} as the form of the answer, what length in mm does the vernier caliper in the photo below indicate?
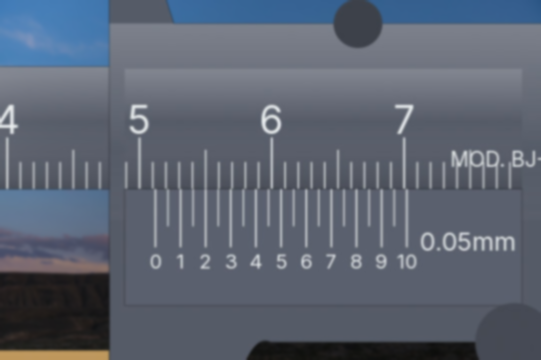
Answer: {"value": 51.2, "unit": "mm"}
